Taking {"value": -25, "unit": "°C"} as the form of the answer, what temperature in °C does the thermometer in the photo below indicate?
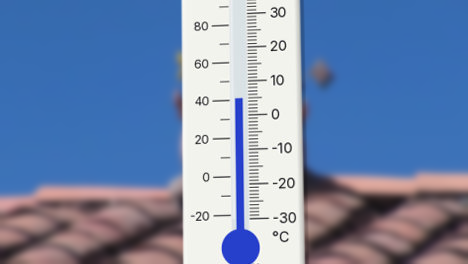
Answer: {"value": 5, "unit": "°C"}
